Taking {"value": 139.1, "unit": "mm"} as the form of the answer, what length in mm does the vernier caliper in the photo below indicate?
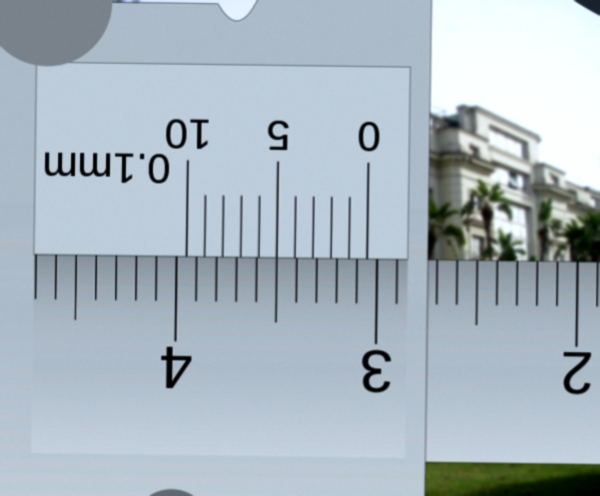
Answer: {"value": 30.5, "unit": "mm"}
